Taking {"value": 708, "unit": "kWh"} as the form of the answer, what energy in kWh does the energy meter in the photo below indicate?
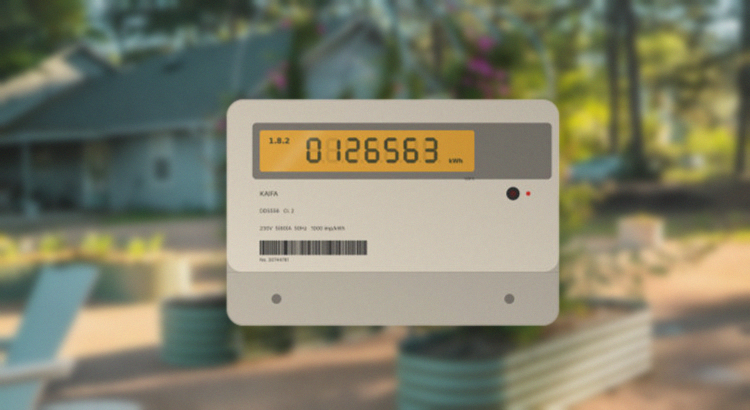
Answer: {"value": 126563, "unit": "kWh"}
